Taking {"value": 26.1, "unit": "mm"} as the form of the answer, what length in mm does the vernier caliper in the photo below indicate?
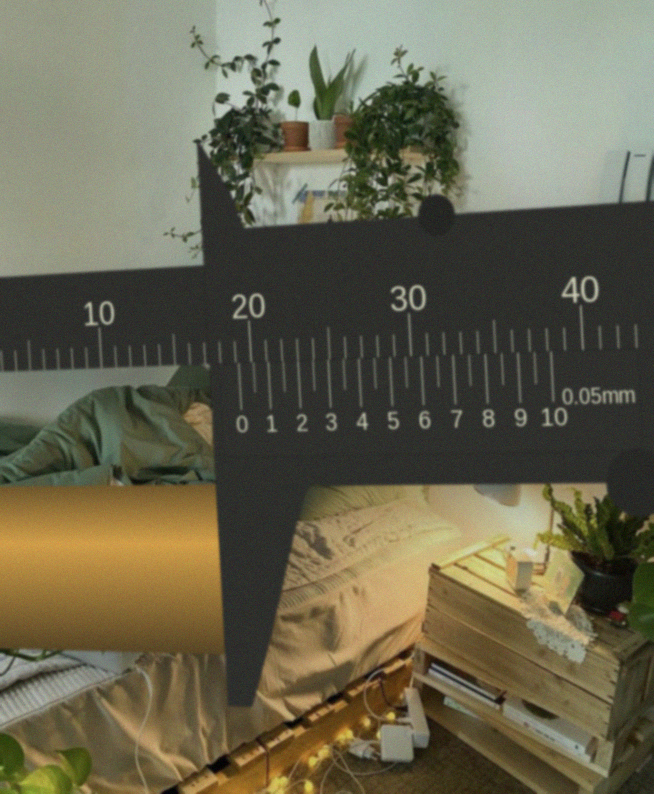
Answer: {"value": 19.2, "unit": "mm"}
